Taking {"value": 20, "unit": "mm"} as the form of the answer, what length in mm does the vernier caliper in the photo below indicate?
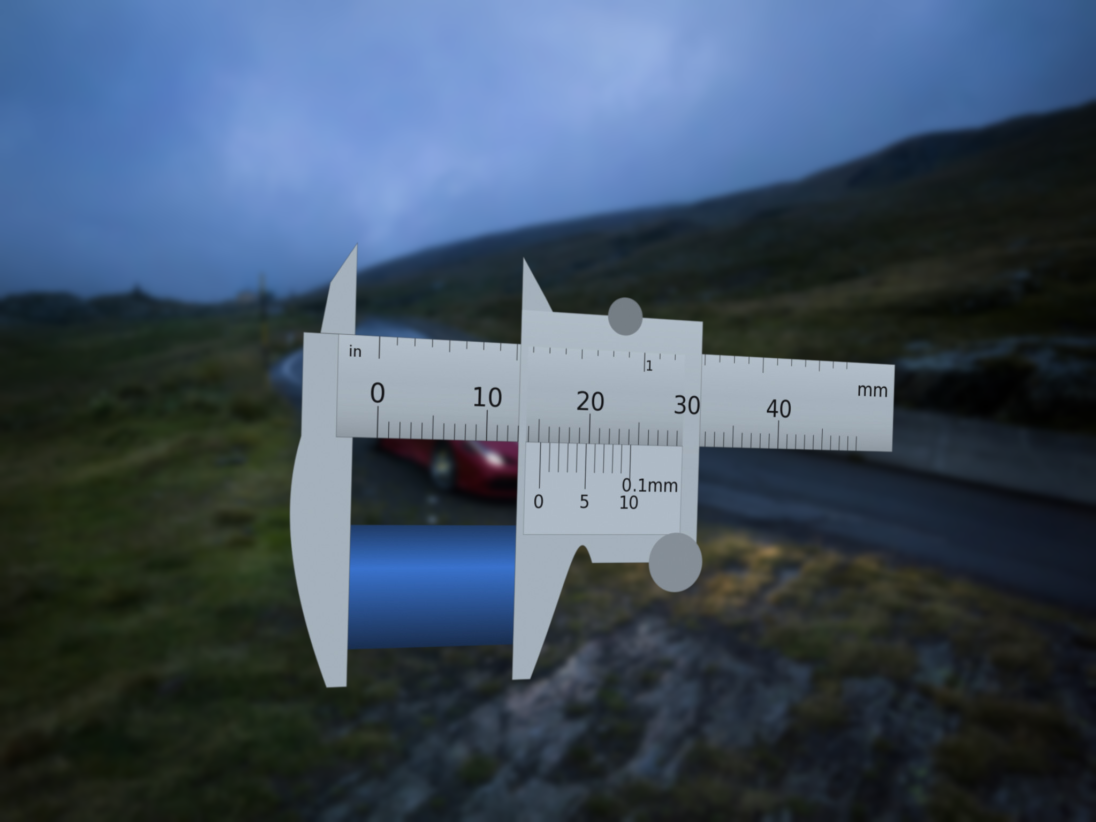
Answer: {"value": 15.2, "unit": "mm"}
